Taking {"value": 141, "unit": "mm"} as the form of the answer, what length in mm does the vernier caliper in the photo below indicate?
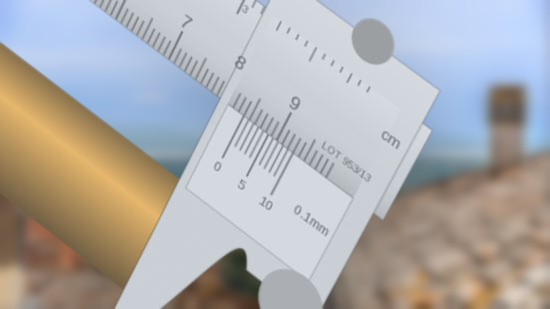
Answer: {"value": 84.0, "unit": "mm"}
